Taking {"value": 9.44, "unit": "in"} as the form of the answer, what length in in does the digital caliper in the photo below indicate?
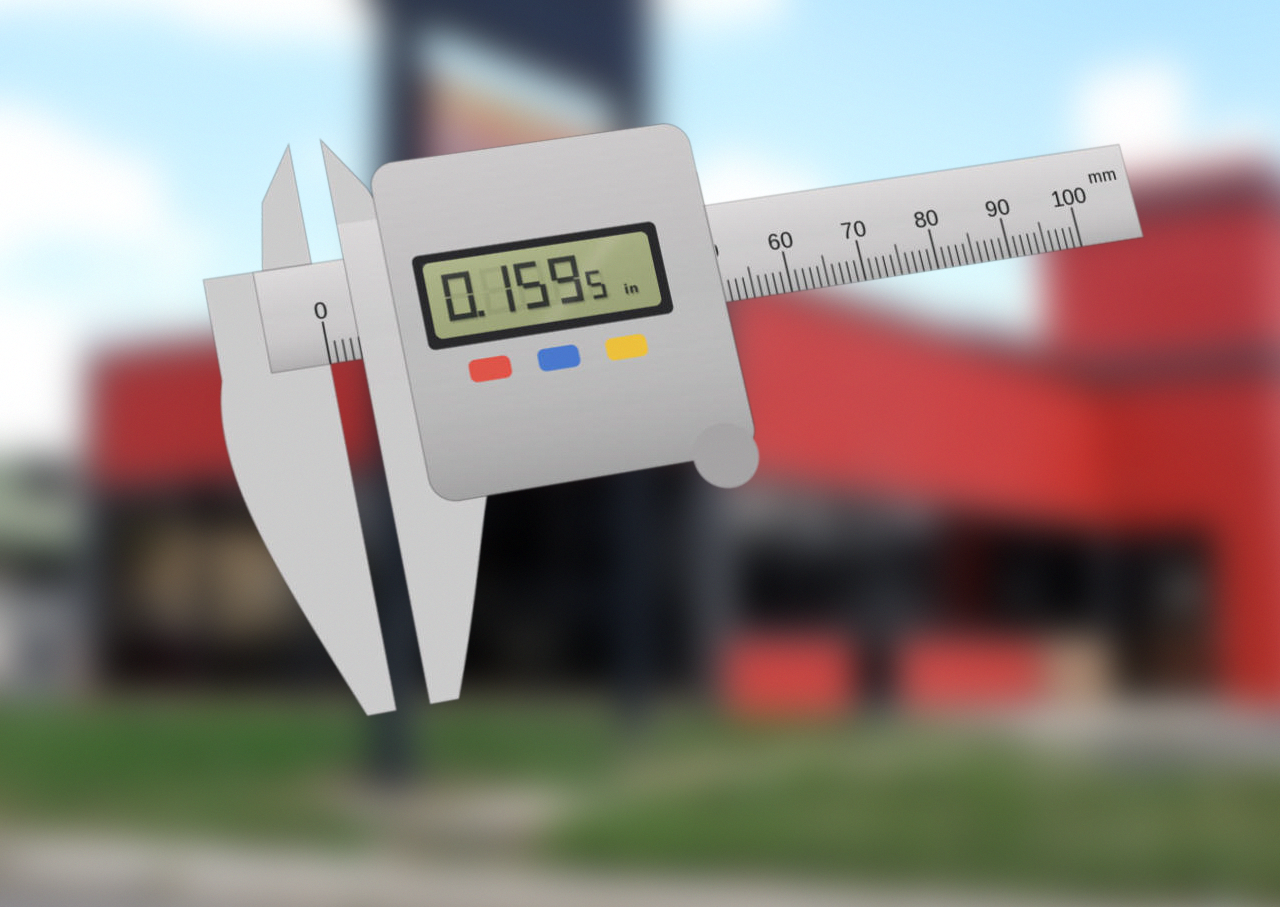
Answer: {"value": 0.1595, "unit": "in"}
